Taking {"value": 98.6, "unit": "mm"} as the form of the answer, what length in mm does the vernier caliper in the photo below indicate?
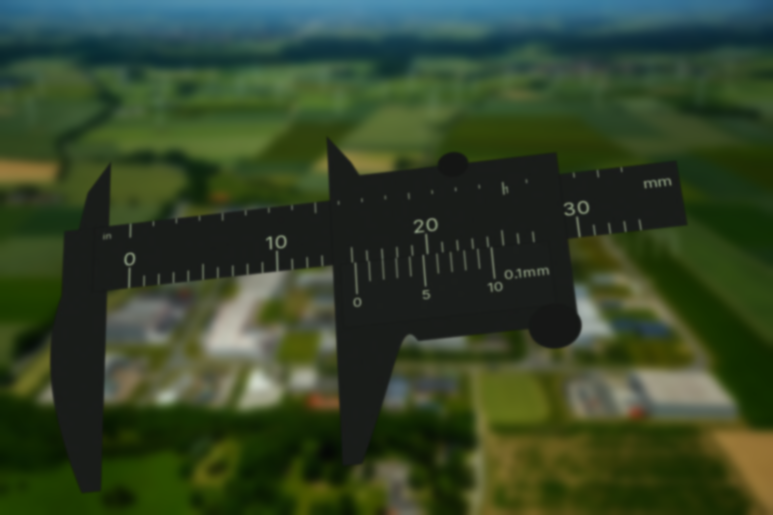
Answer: {"value": 15.2, "unit": "mm"}
